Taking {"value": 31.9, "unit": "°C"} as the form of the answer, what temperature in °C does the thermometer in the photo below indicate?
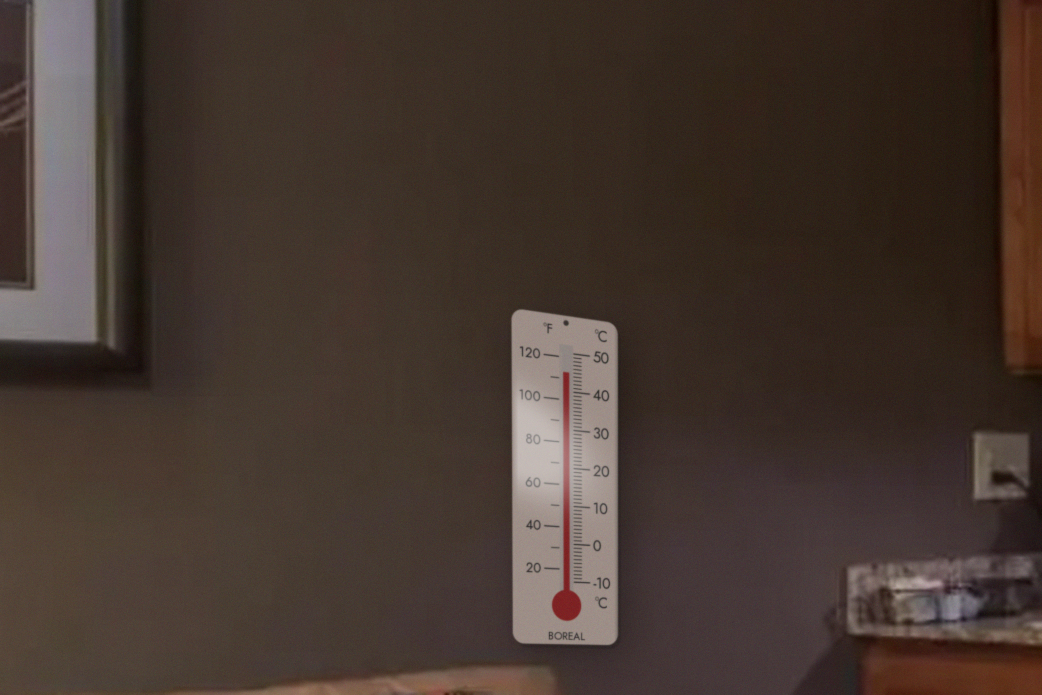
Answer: {"value": 45, "unit": "°C"}
